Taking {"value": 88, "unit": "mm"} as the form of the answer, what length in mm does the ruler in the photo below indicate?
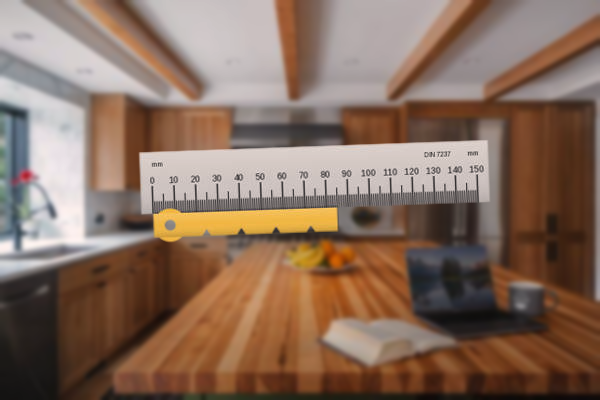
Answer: {"value": 85, "unit": "mm"}
